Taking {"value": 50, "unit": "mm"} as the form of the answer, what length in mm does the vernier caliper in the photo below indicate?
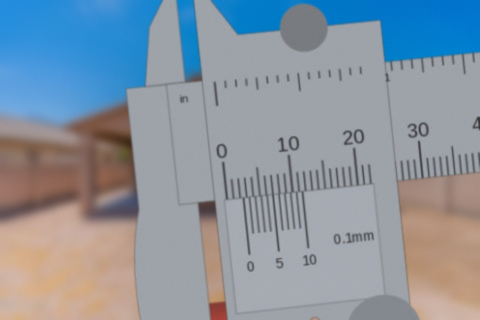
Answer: {"value": 2.5, "unit": "mm"}
